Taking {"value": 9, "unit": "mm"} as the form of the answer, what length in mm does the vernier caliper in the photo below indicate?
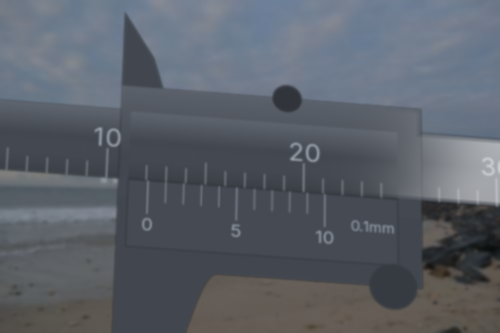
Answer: {"value": 12.1, "unit": "mm"}
